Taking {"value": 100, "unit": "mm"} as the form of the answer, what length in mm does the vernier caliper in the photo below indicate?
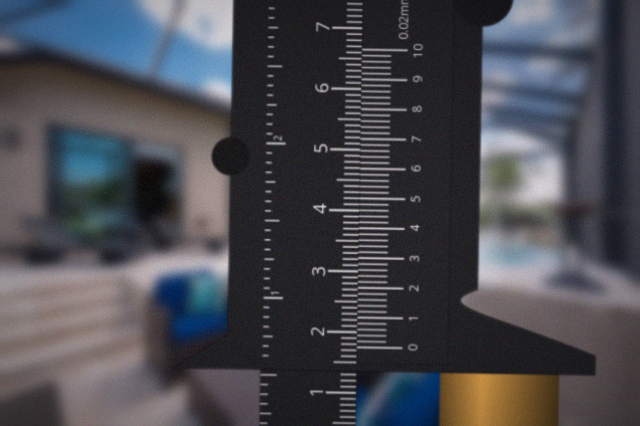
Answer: {"value": 17.5, "unit": "mm"}
